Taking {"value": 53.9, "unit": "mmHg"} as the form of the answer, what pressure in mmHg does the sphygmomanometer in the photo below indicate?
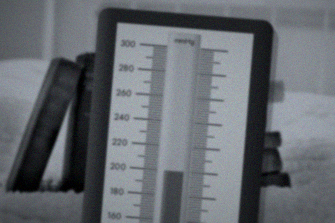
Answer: {"value": 200, "unit": "mmHg"}
